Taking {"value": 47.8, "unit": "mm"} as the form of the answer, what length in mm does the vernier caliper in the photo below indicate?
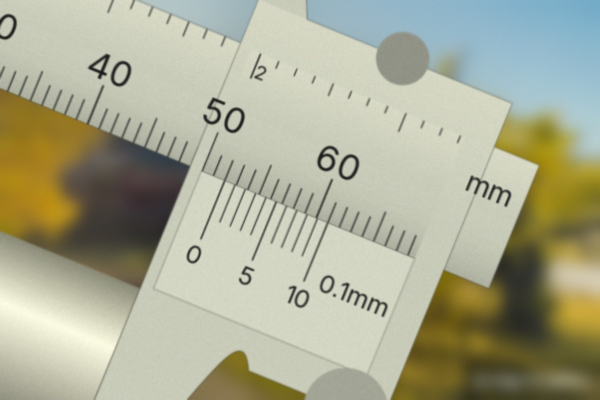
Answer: {"value": 52.0, "unit": "mm"}
